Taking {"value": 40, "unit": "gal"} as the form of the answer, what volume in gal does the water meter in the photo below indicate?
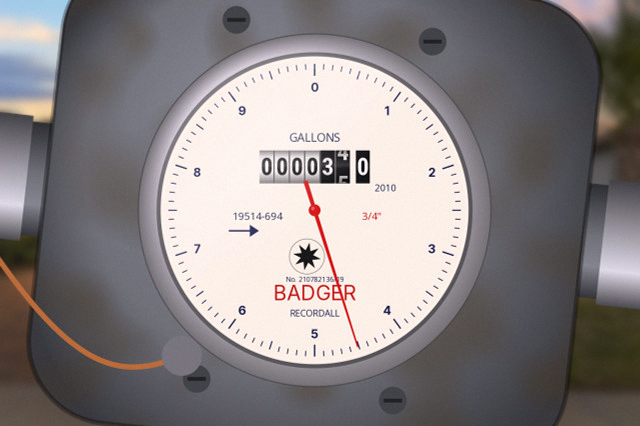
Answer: {"value": 344.5, "unit": "gal"}
